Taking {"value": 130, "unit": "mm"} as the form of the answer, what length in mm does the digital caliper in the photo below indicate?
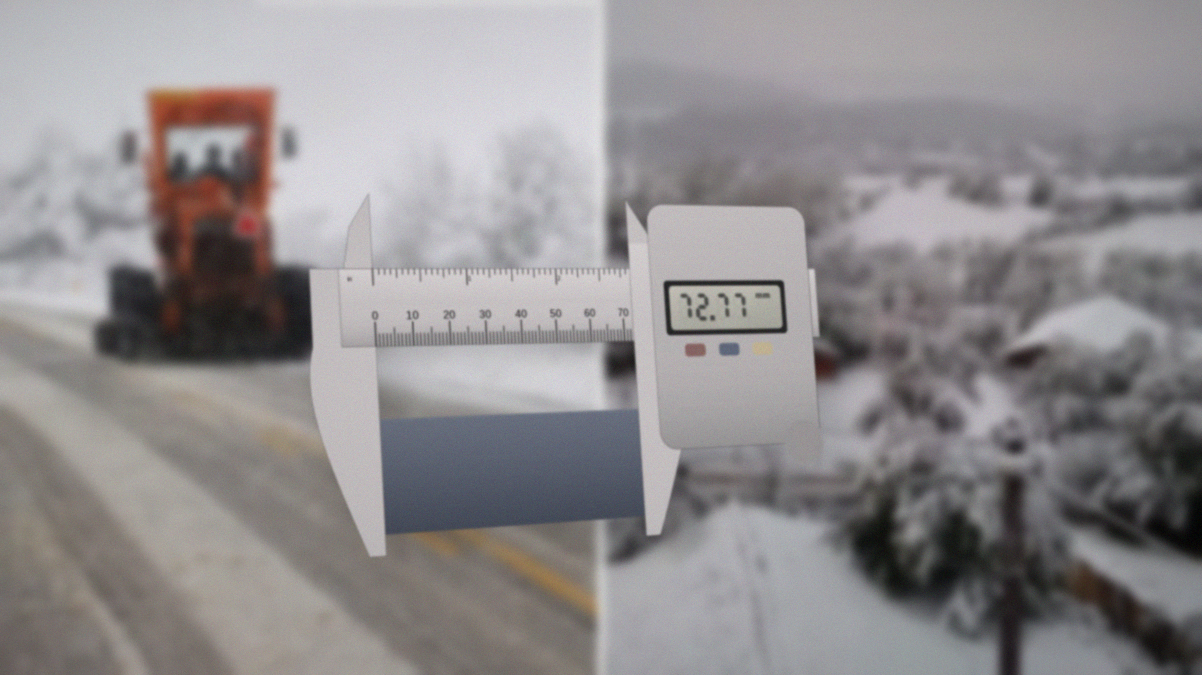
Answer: {"value": 72.77, "unit": "mm"}
